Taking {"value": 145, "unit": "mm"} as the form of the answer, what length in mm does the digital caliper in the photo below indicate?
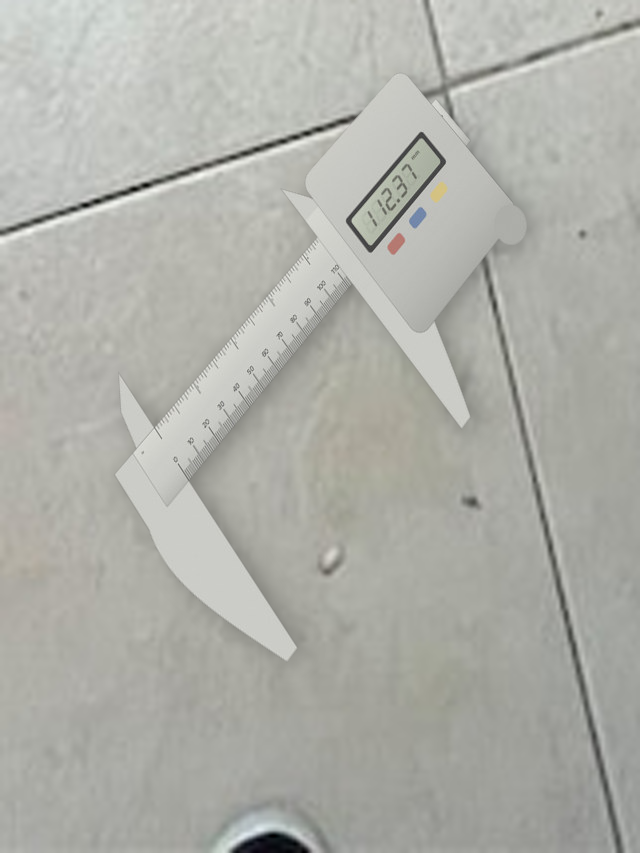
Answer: {"value": 112.37, "unit": "mm"}
